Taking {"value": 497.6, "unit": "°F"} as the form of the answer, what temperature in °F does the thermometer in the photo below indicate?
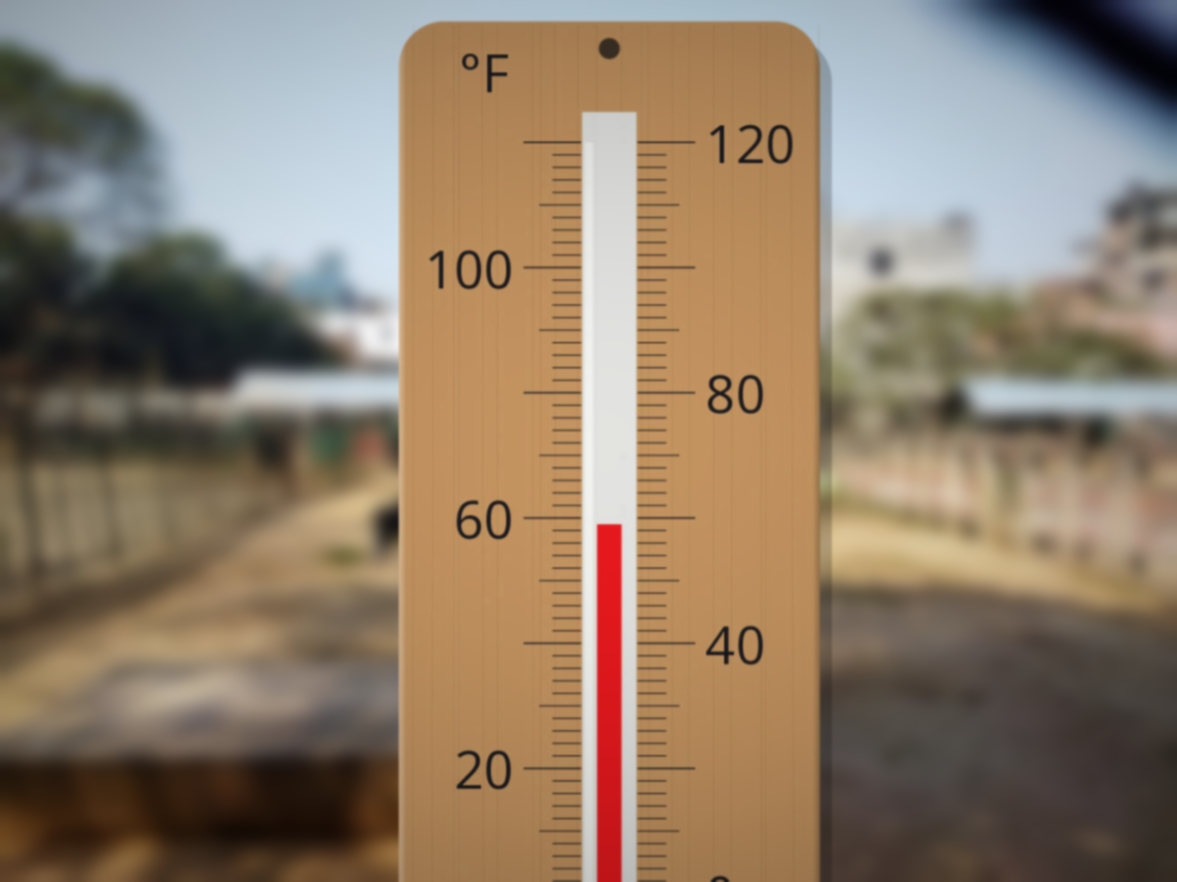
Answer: {"value": 59, "unit": "°F"}
